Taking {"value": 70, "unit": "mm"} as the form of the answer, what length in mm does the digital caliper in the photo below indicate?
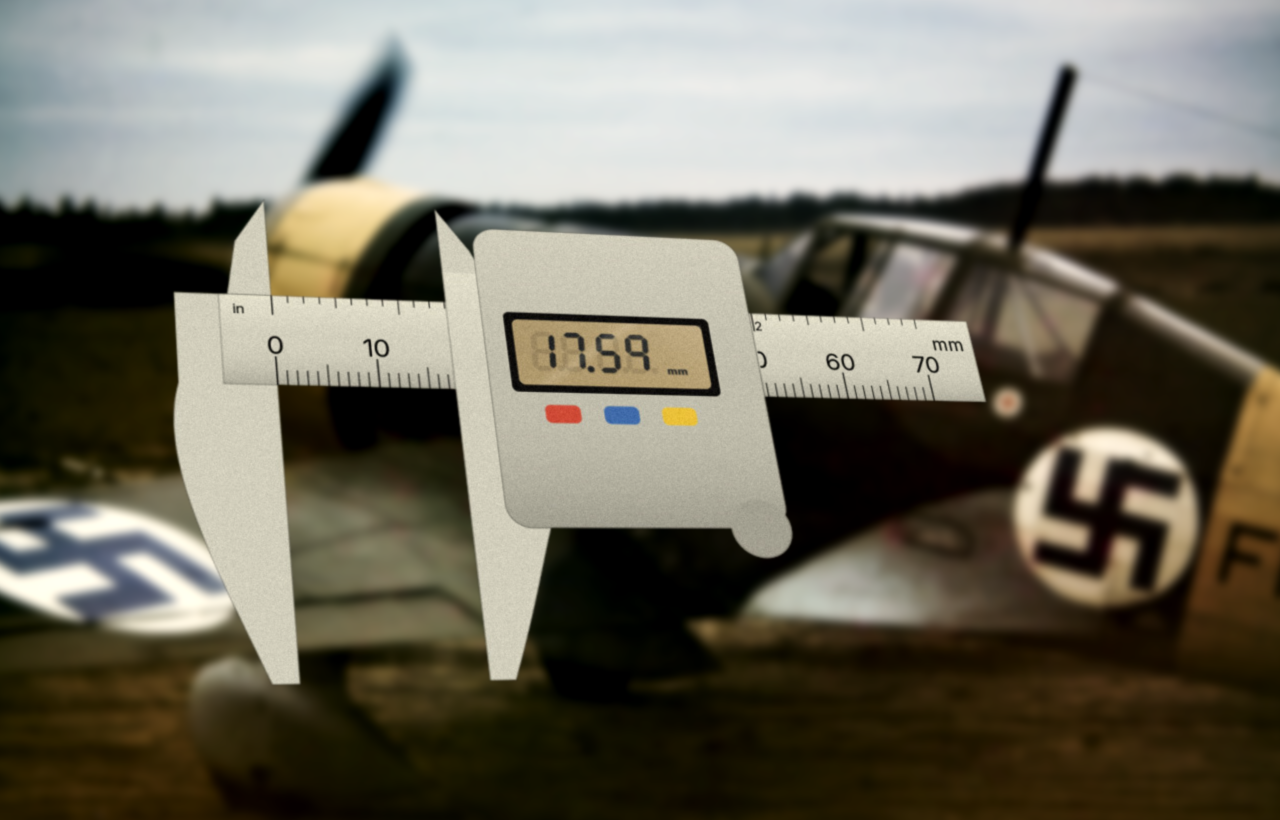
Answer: {"value": 17.59, "unit": "mm"}
